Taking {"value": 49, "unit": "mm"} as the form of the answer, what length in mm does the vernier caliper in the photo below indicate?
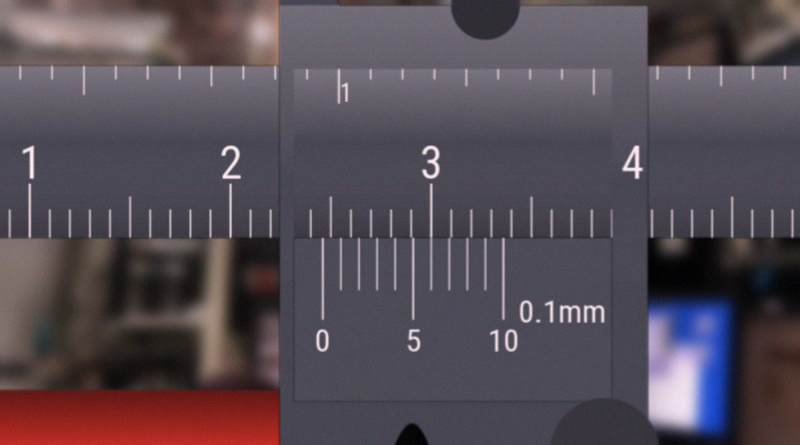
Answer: {"value": 24.6, "unit": "mm"}
